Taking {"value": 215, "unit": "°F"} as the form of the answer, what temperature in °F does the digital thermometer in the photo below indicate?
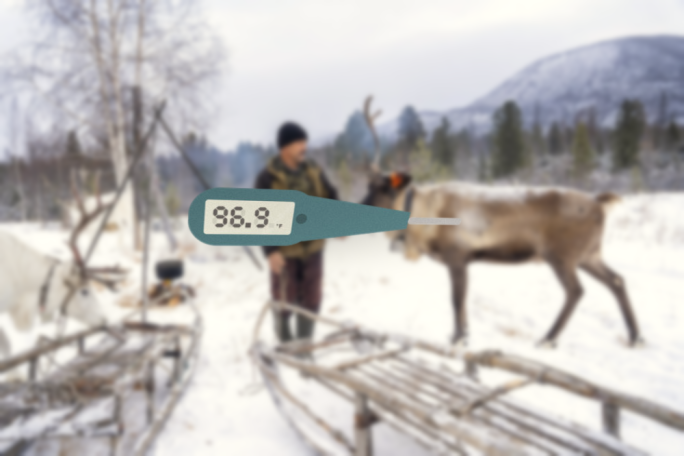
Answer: {"value": 96.9, "unit": "°F"}
